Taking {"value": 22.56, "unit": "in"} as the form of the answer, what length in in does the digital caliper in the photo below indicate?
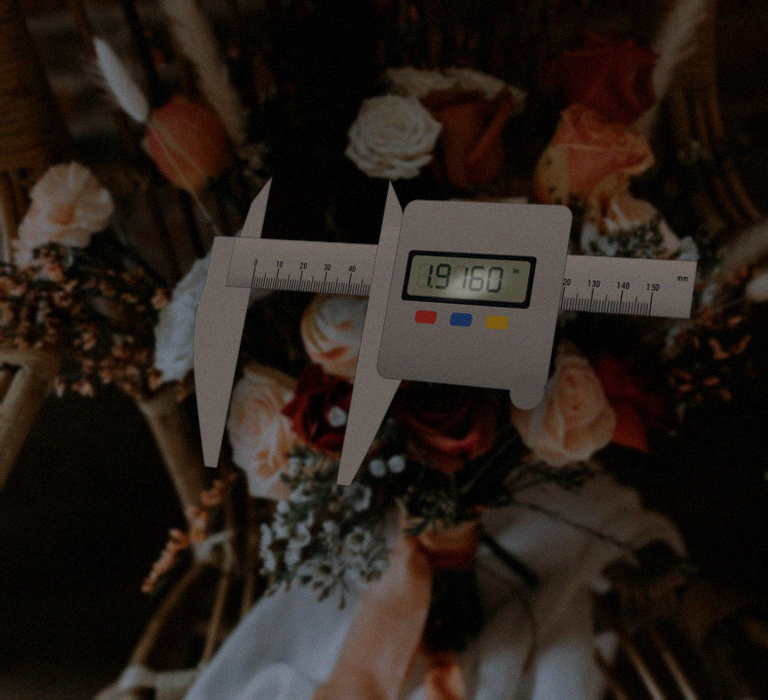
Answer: {"value": 1.9160, "unit": "in"}
